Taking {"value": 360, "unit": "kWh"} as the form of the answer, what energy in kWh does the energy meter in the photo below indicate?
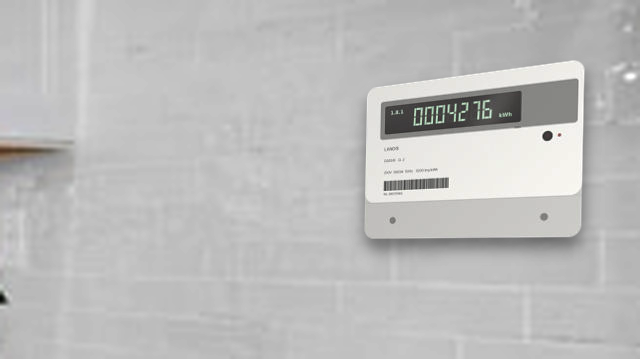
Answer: {"value": 4276, "unit": "kWh"}
